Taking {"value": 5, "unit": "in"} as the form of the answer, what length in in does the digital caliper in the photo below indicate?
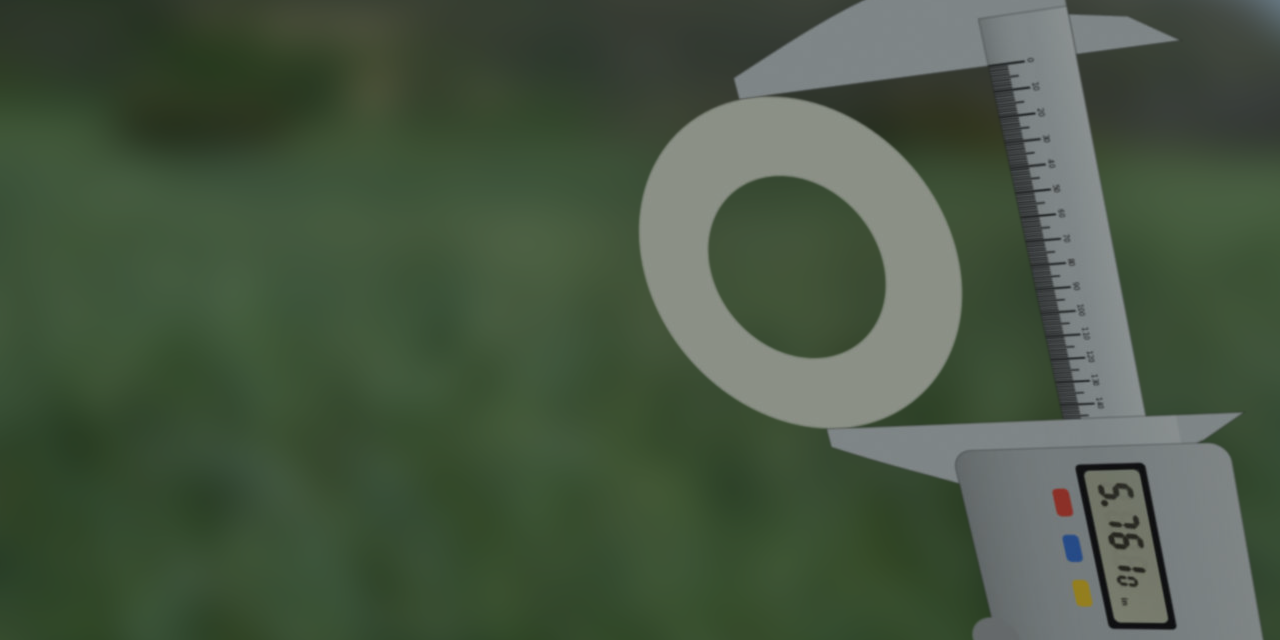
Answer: {"value": 5.7610, "unit": "in"}
